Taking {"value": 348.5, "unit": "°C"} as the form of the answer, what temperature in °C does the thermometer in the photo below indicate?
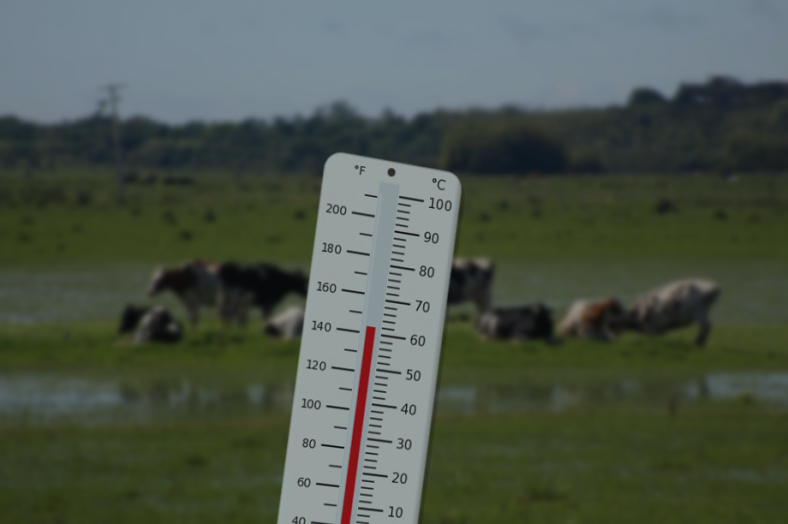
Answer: {"value": 62, "unit": "°C"}
